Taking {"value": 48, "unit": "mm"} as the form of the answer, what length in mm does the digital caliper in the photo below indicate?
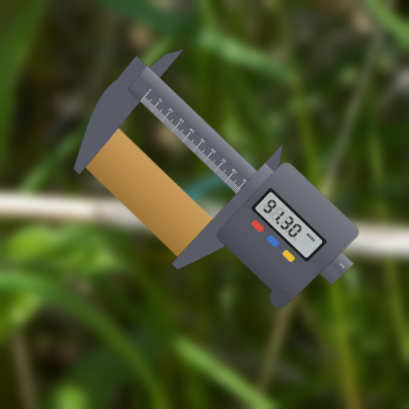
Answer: {"value": 91.30, "unit": "mm"}
